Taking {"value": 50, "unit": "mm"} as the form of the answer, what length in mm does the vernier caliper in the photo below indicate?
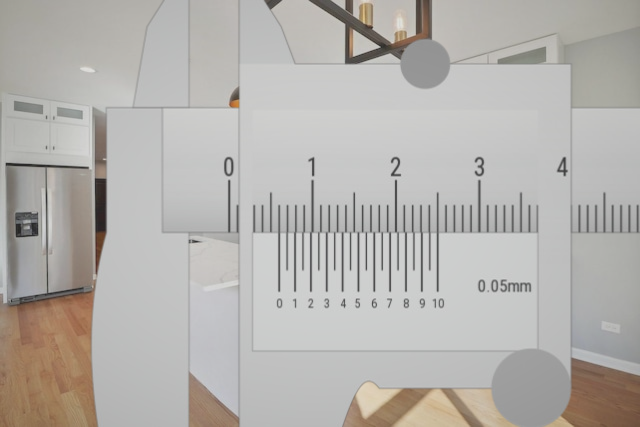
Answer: {"value": 6.0, "unit": "mm"}
